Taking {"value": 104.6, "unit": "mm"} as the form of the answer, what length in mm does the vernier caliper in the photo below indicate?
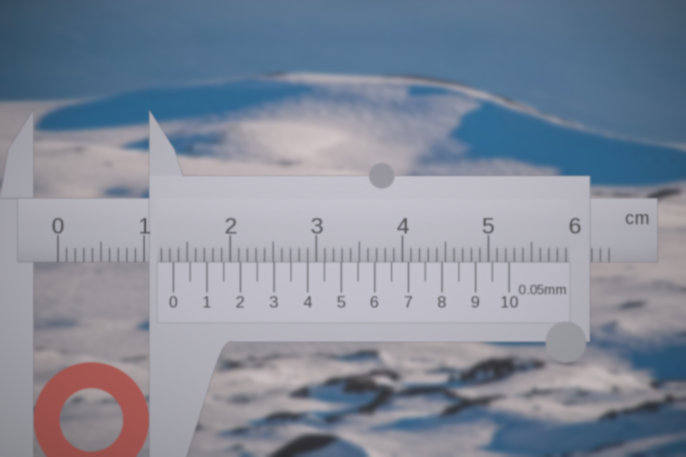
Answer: {"value": 13.4, "unit": "mm"}
